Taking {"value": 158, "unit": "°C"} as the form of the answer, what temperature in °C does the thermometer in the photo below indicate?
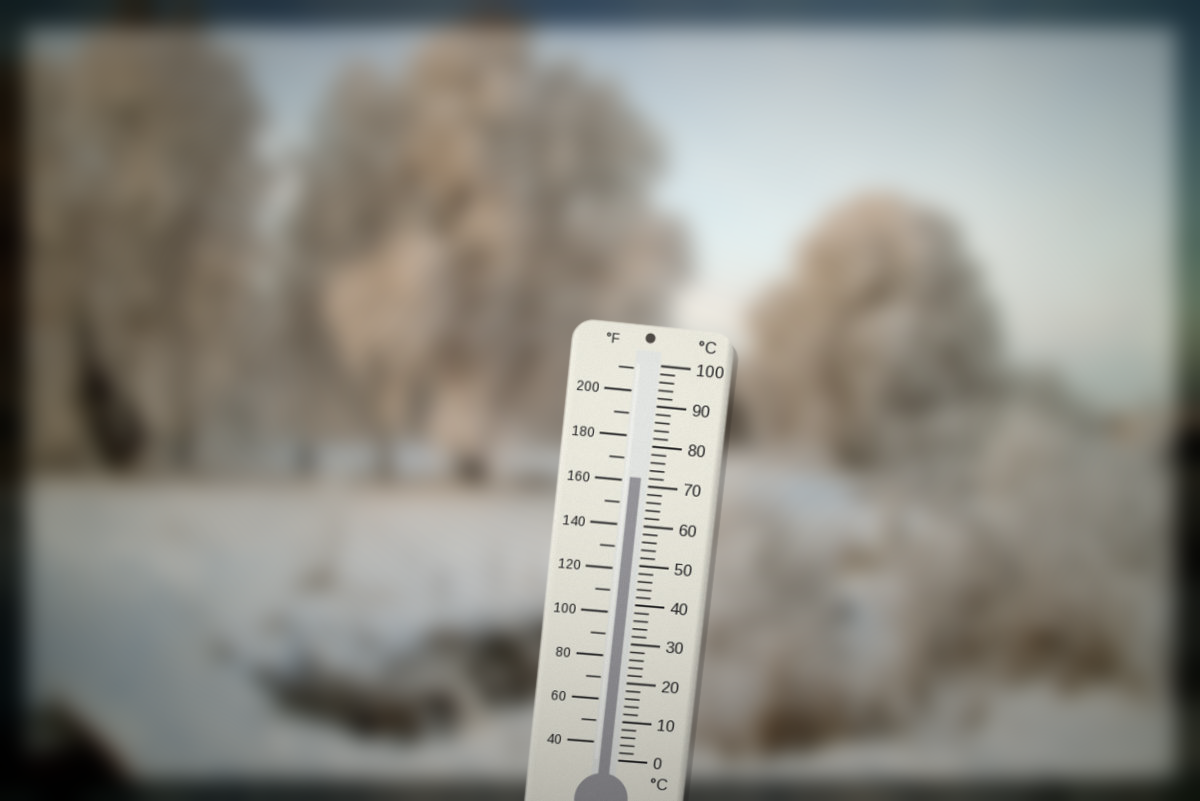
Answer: {"value": 72, "unit": "°C"}
